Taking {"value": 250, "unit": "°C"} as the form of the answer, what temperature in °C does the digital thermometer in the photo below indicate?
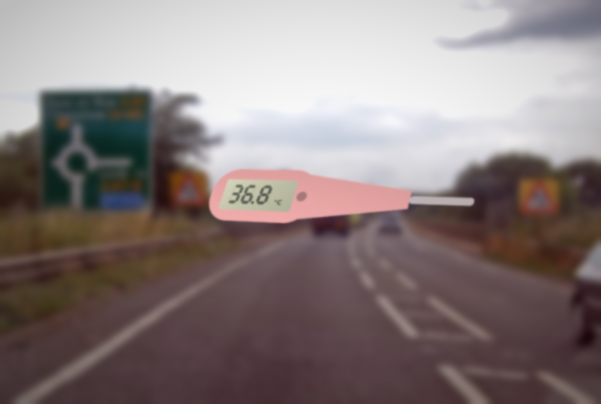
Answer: {"value": 36.8, "unit": "°C"}
